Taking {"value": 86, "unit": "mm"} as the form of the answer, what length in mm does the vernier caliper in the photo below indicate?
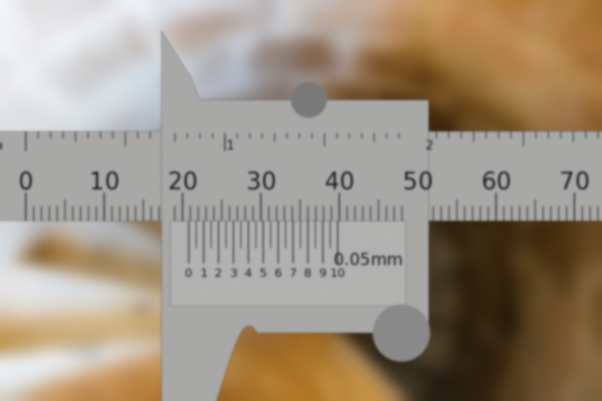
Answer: {"value": 20.8, "unit": "mm"}
